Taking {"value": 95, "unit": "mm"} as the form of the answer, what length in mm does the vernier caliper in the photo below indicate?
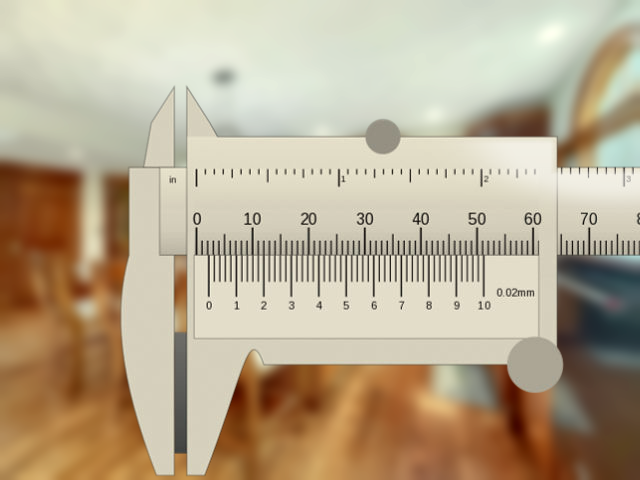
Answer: {"value": 2.2, "unit": "mm"}
